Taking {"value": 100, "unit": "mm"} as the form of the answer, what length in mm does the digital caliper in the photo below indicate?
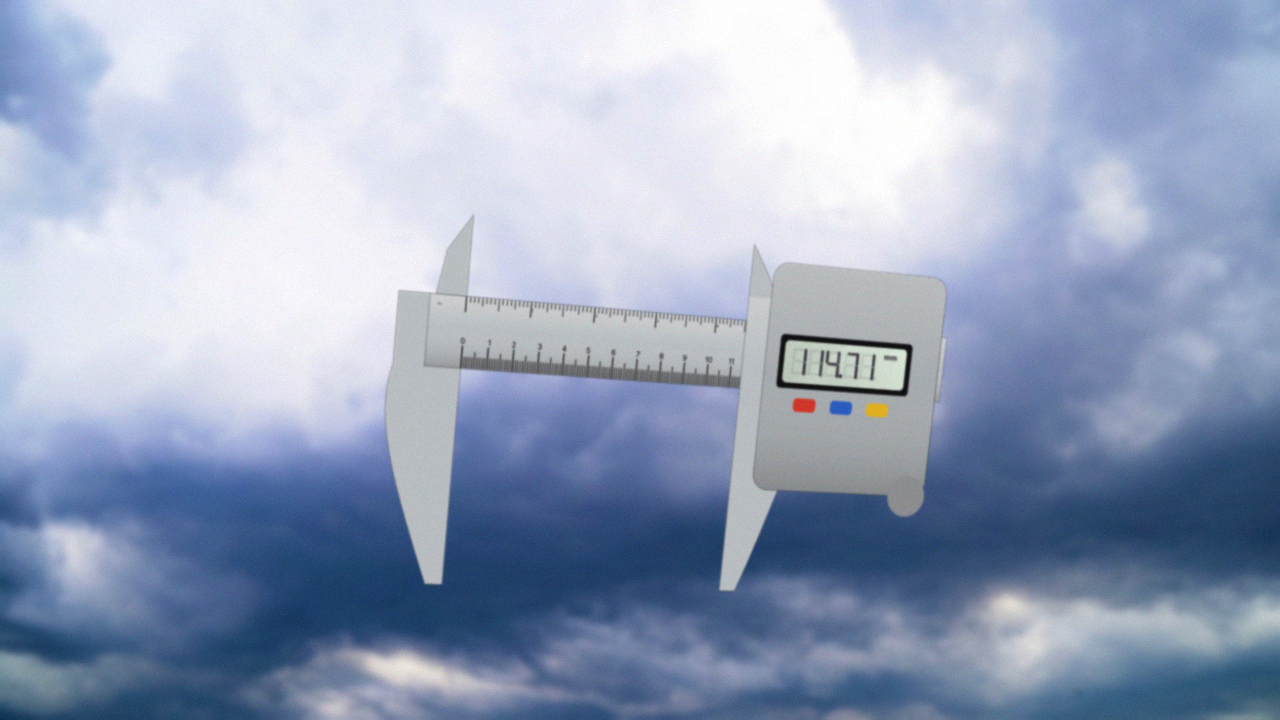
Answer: {"value": 114.71, "unit": "mm"}
